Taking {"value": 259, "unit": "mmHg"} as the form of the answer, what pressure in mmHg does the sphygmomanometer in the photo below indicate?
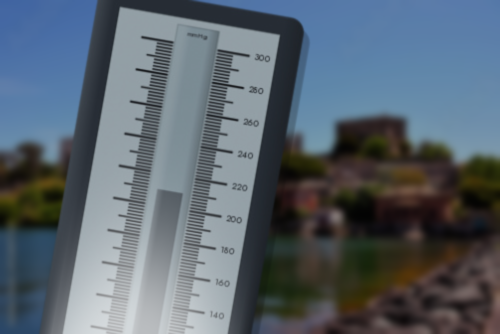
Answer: {"value": 210, "unit": "mmHg"}
